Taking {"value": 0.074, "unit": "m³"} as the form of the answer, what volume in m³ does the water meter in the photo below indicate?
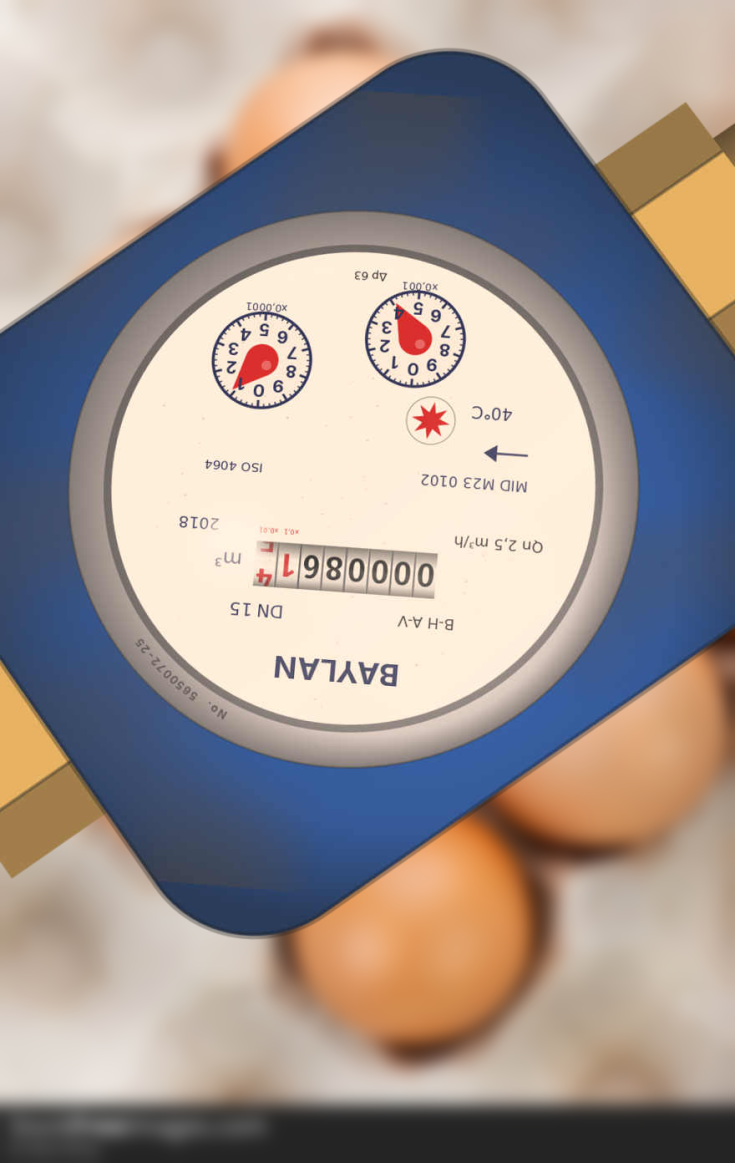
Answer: {"value": 86.1441, "unit": "m³"}
